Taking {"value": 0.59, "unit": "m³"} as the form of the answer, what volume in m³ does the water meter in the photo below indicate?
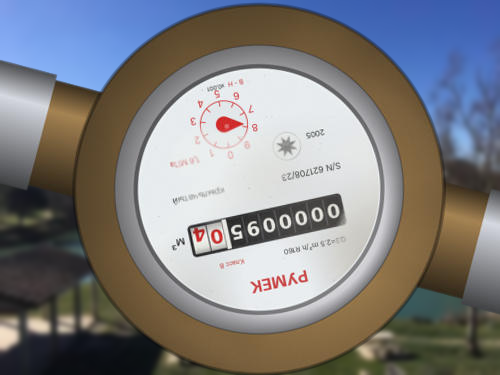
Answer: {"value": 95.037, "unit": "m³"}
